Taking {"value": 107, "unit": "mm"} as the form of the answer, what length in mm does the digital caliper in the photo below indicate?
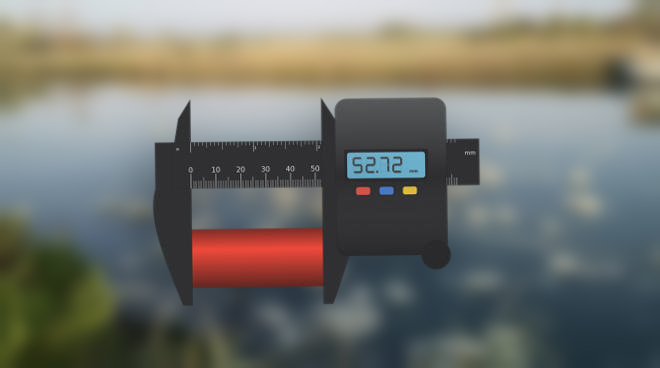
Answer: {"value": 52.72, "unit": "mm"}
